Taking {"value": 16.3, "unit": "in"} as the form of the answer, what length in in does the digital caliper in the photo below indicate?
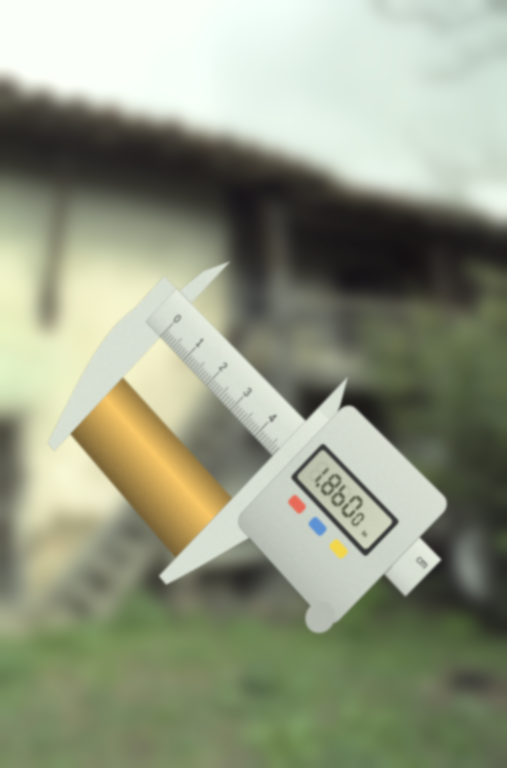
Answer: {"value": 1.8600, "unit": "in"}
